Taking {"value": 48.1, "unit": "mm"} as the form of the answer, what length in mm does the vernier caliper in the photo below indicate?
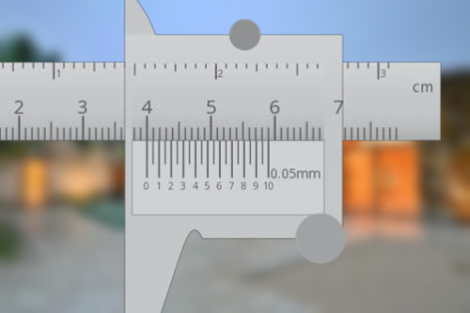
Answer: {"value": 40.0, "unit": "mm"}
